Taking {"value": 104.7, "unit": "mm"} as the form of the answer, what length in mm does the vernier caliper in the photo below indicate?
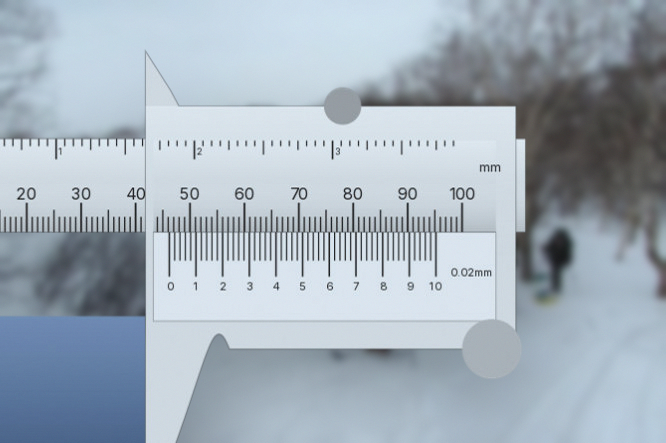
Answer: {"value": 46.2, "unit": "mm"}
